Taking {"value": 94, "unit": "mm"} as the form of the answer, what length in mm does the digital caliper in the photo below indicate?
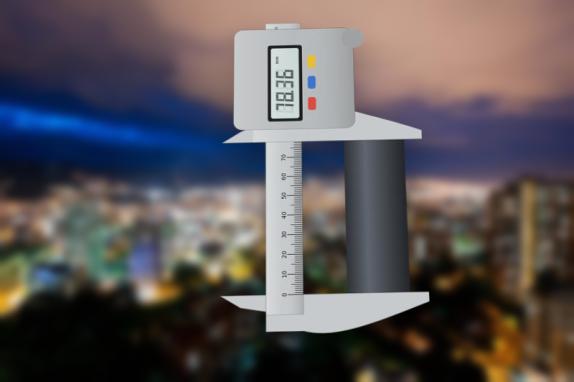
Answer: {"value": 78.36, "unit": "mm"}
